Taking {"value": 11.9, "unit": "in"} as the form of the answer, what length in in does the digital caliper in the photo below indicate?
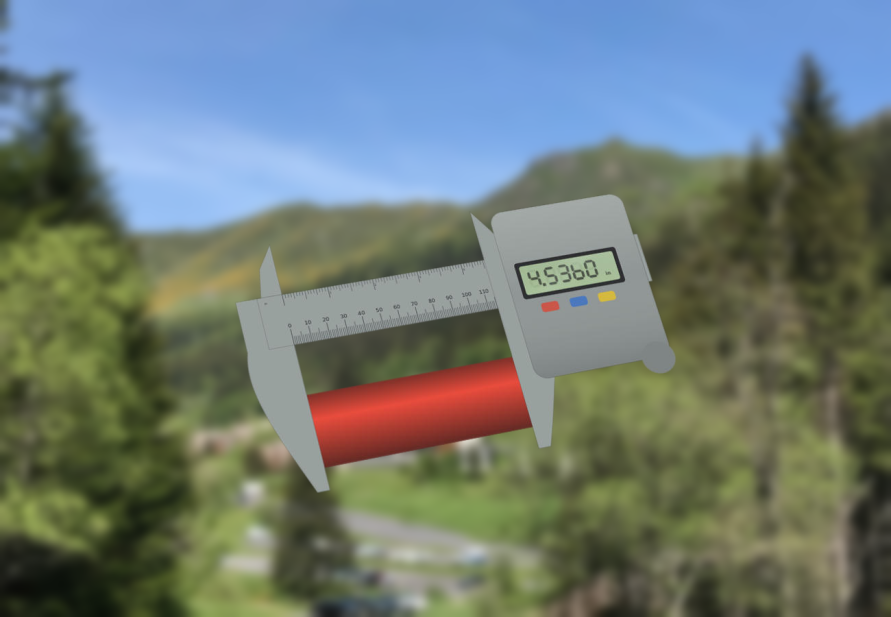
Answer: {"value": 4.5360, "unit": "in"}
